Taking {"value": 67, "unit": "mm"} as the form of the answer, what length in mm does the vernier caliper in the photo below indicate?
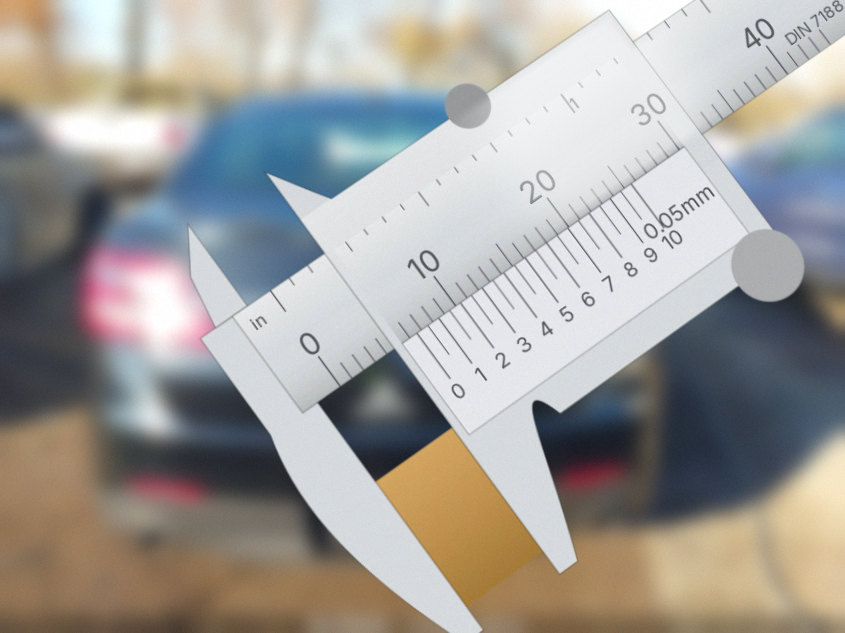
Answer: {"value": 6.6, "unit": "mm"}
